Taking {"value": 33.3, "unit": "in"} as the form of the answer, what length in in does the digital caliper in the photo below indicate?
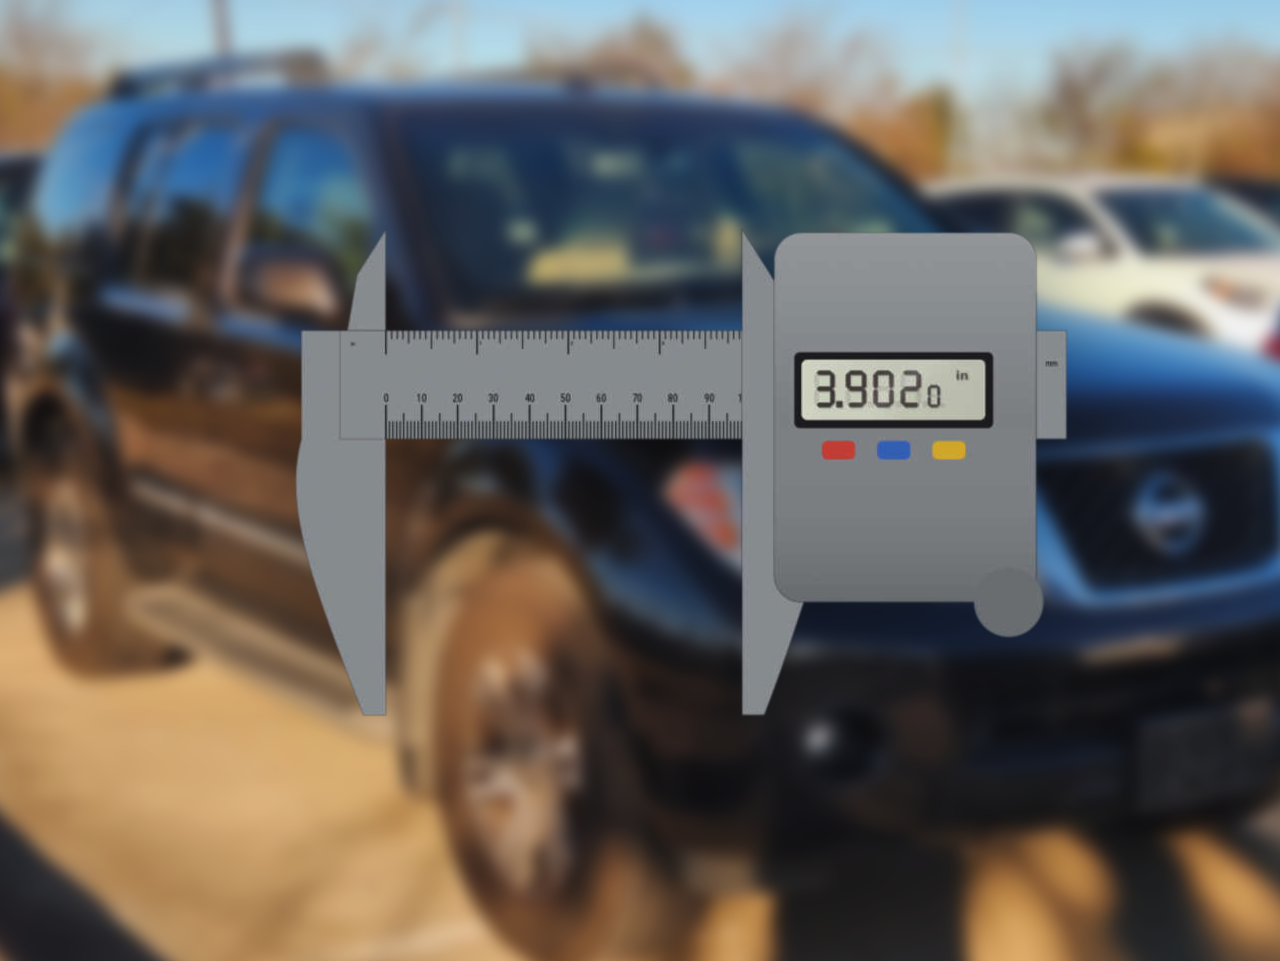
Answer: {"value": 3.9020, "unit": "in"}
